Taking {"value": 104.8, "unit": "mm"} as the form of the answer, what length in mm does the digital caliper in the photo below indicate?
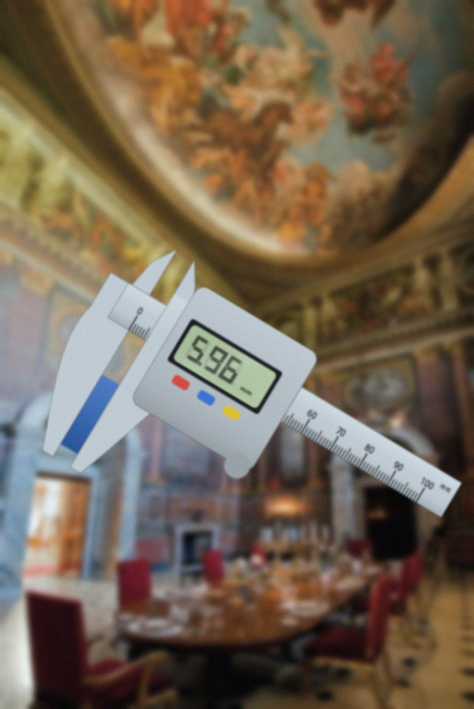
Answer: {"value": 5.96, "unit": "mm"}
